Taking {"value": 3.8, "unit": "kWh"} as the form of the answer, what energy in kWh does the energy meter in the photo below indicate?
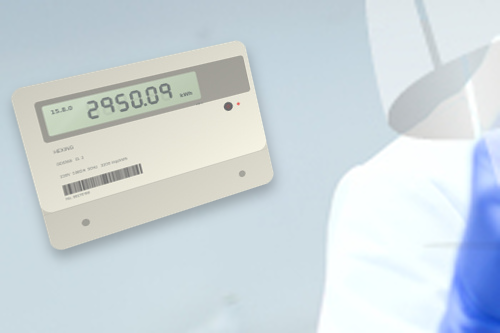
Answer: {"value": 2950.09, "unit": "kWh"}
